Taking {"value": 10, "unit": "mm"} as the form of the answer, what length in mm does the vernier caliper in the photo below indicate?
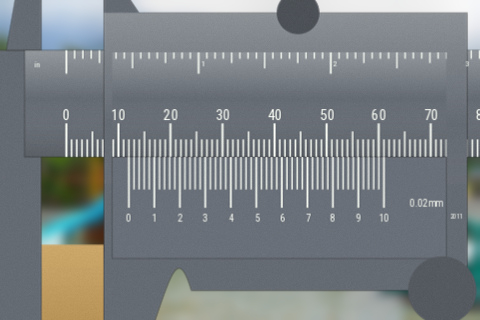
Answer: {"value": 12.0, "unit": "mm"}
